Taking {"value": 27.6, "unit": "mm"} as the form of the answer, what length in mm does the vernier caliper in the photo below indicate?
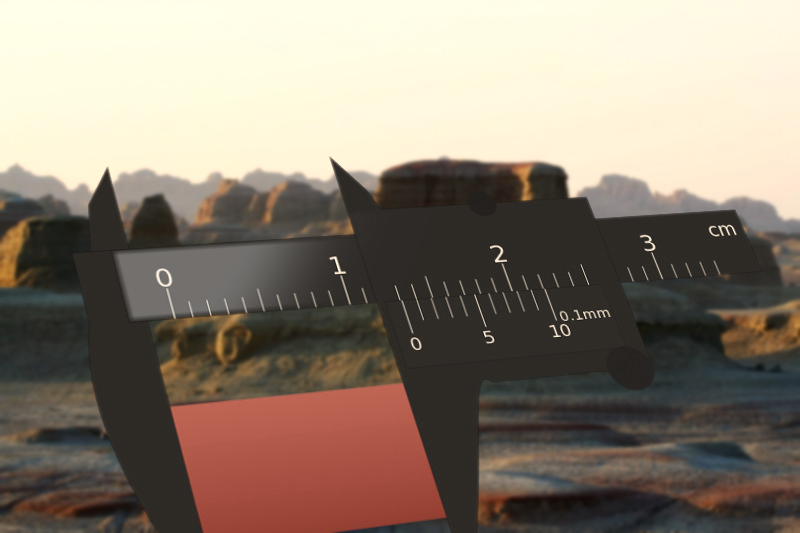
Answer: {"value": 13.1, "unit": "mm"}
